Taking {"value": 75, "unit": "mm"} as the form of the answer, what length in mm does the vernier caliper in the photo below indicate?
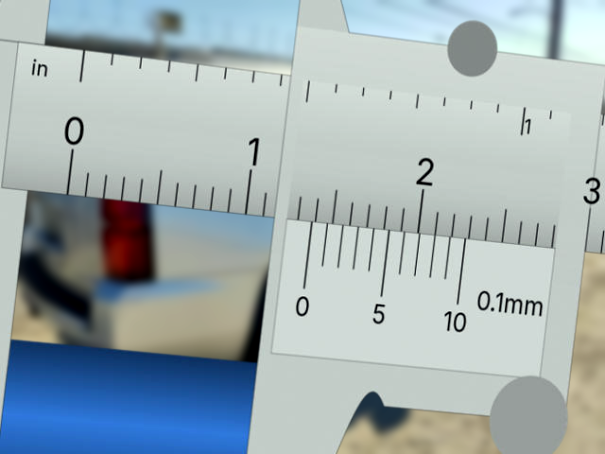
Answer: {"value": 13.8, "unit": "mm"}
